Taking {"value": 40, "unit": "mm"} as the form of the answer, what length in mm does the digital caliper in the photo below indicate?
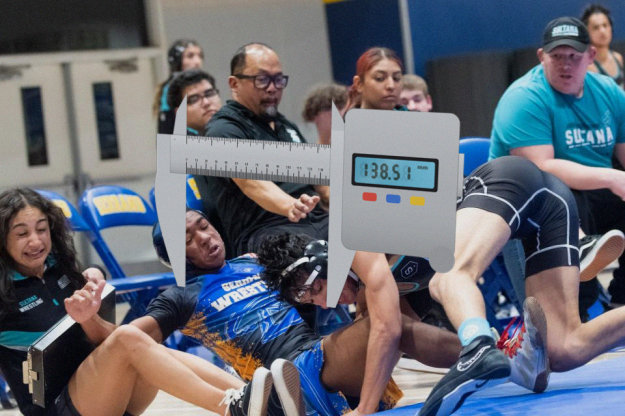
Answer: {"value": 138.51, "unit": "mm"}
